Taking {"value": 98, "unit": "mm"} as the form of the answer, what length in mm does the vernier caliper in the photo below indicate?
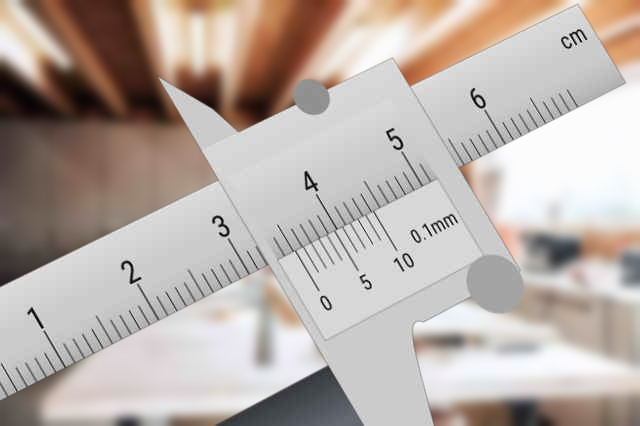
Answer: {"value": 35.2, "unit": "mm"}
